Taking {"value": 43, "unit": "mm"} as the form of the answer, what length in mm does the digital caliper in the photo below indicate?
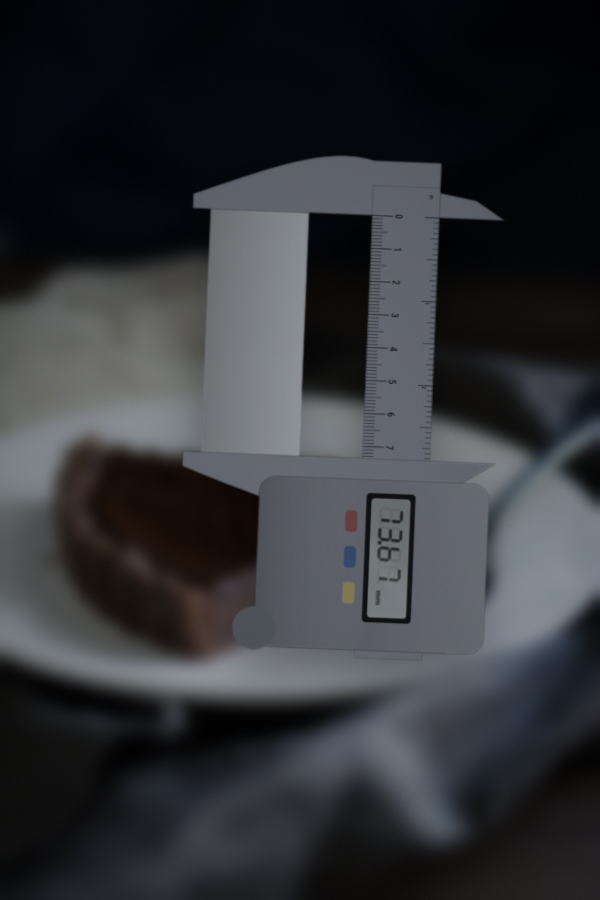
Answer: {"value": 73.67, "unit": "mm"}
